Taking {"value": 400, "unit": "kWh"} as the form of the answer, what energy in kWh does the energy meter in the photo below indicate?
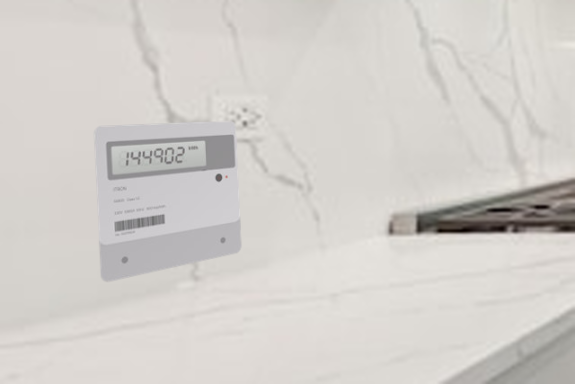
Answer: {"value": 144902, "unit": "kWh"}
